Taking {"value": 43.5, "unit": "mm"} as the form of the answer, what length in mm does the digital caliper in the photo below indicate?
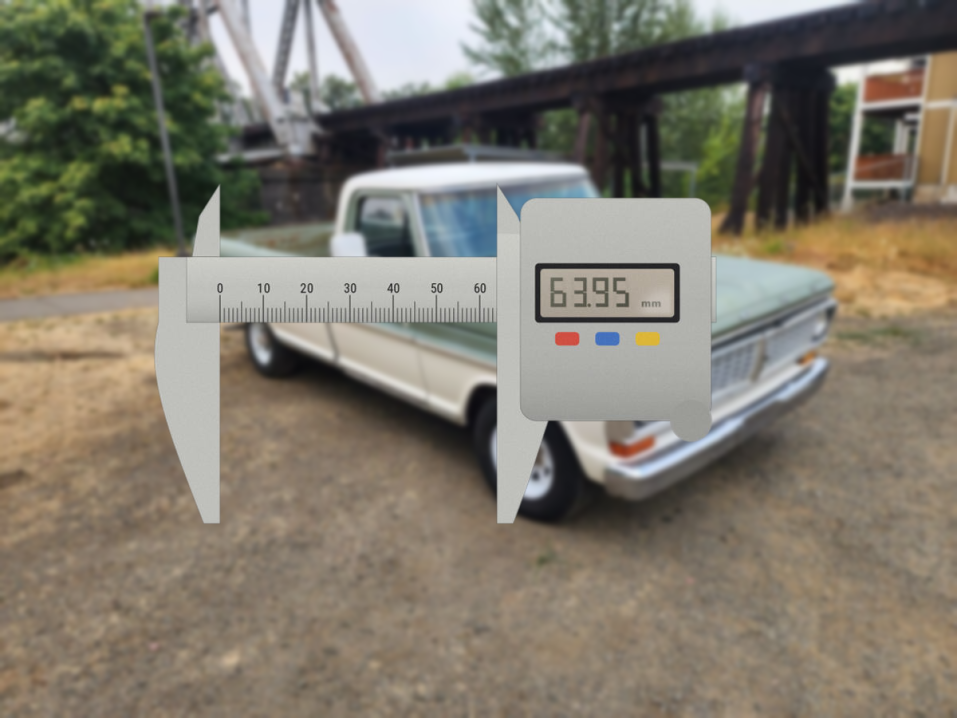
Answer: {"value": 63.95, "unit": "mm"}
